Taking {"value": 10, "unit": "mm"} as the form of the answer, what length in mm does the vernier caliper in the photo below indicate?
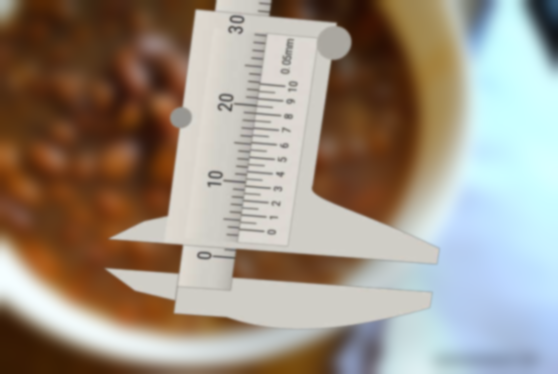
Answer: {"value": 3.8, "unit": "mm"}
